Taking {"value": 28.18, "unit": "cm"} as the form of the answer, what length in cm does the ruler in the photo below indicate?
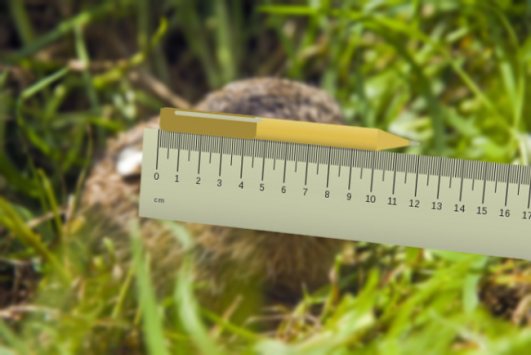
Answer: {"value": 12, "unit": "cm"}
